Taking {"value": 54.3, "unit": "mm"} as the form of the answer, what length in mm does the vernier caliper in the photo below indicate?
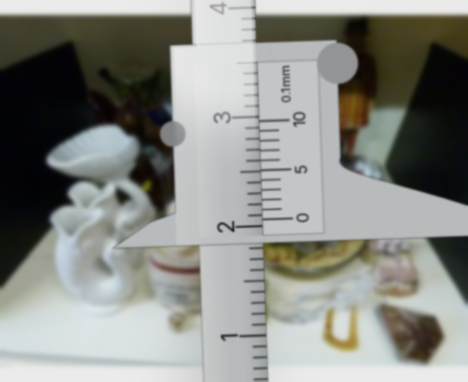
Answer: {"value": 20.6, "unit": "mm"}
